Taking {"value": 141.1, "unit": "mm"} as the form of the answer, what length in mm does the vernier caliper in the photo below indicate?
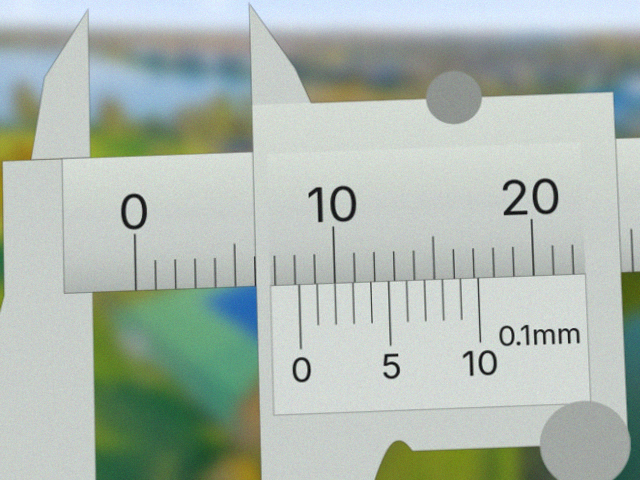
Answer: {"value": 8.2, "unit": "mm"}
